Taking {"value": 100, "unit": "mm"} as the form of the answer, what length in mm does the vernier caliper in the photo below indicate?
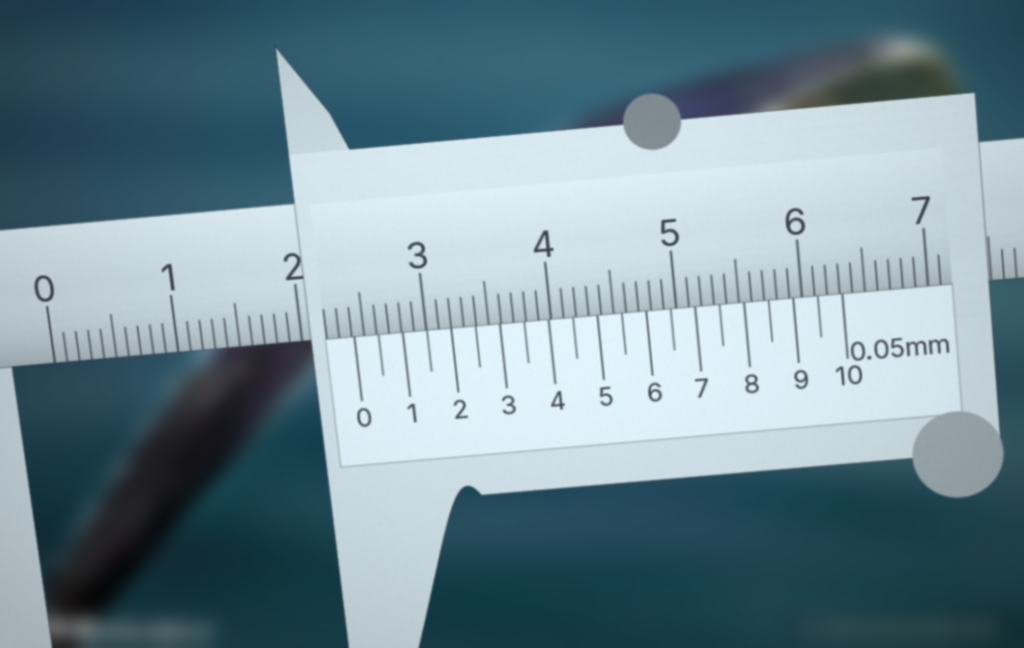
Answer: {"value": 24.2, "unit": "mm"}
